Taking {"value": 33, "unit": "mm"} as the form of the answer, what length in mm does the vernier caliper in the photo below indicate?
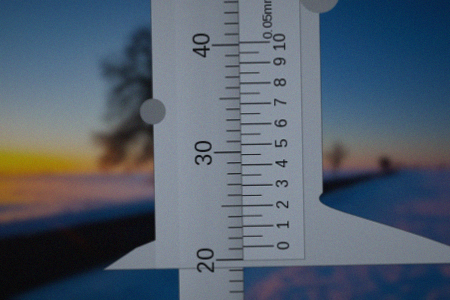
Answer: {"value": 21.2, "unit": "mm"}
